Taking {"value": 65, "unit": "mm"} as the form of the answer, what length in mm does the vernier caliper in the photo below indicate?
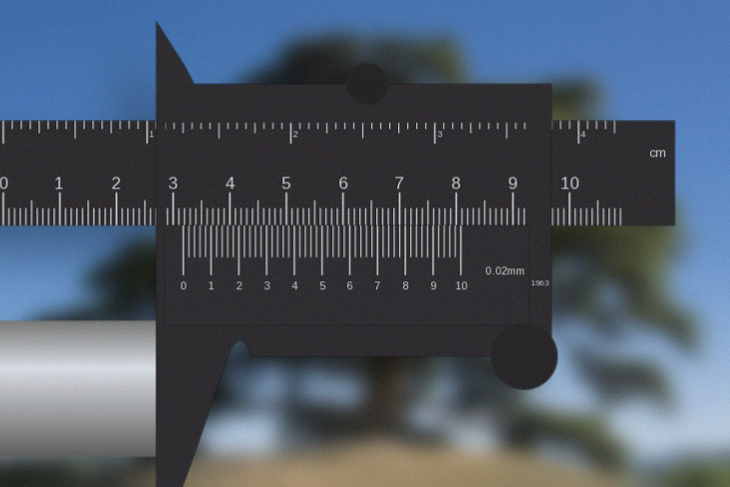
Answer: {"value": 31.8, "unit": "mm"}
